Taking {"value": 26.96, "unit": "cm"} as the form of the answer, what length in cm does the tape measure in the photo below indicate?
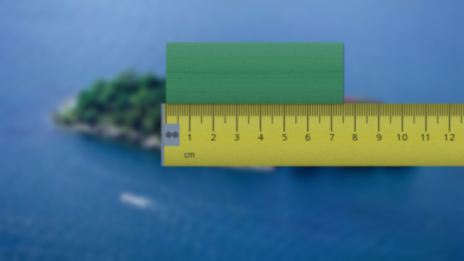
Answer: {"value": 7.5, "unit": "cm"}
